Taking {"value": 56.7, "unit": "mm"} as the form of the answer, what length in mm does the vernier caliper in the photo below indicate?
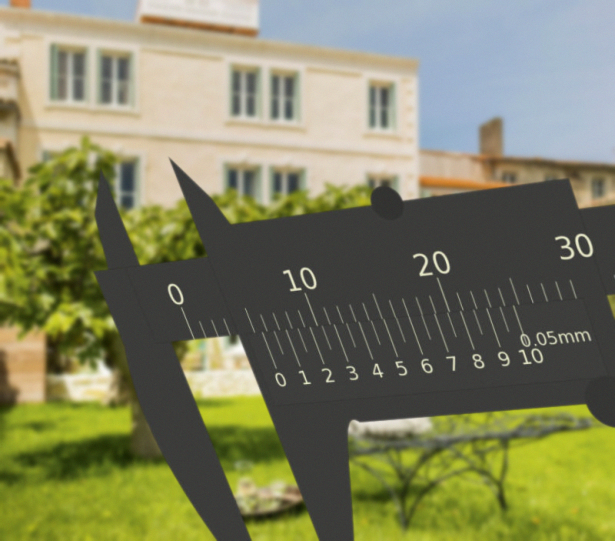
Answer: {"value": 5.6, "unit": "mm"}
